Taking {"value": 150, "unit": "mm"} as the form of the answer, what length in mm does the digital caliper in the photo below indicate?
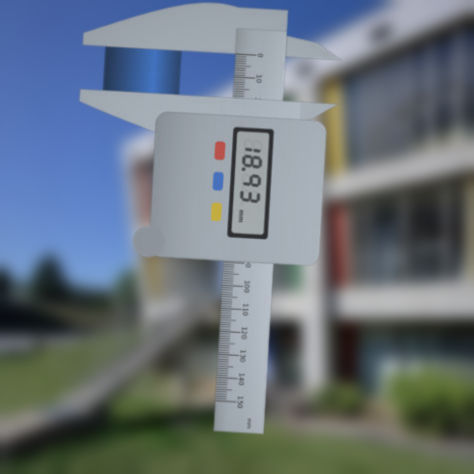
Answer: {"value": 18.93, "unit": "mm"}
